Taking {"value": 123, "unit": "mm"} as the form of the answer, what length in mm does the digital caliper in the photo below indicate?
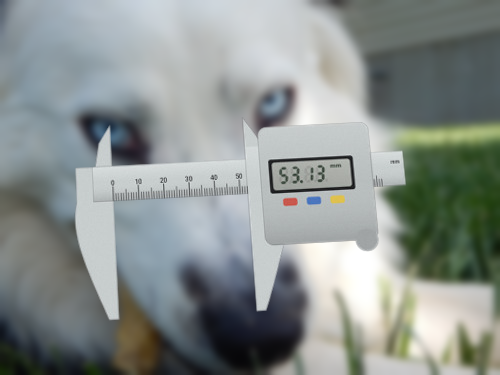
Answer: {"value": 53.13, "unit": "mm"}
